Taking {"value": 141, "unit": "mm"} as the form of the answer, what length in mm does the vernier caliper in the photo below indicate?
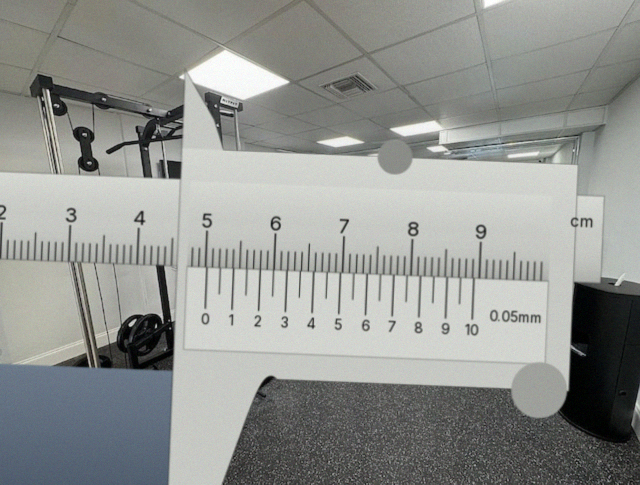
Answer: {"value": 50.2, "unit": "mm"}
